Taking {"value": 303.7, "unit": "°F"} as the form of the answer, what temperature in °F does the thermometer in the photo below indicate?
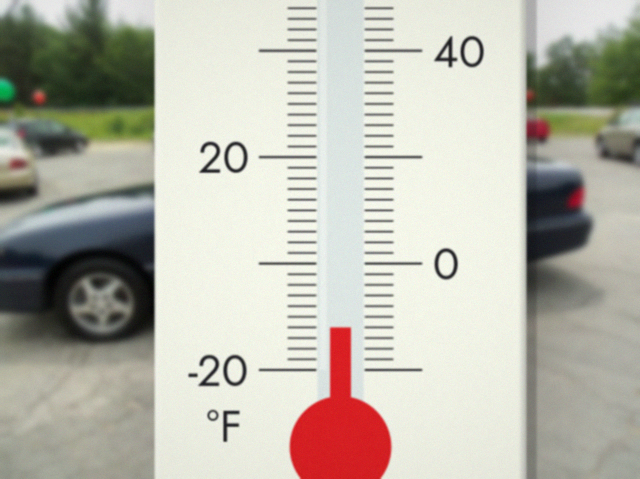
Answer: {"value": -12, "unit": "°F"}
